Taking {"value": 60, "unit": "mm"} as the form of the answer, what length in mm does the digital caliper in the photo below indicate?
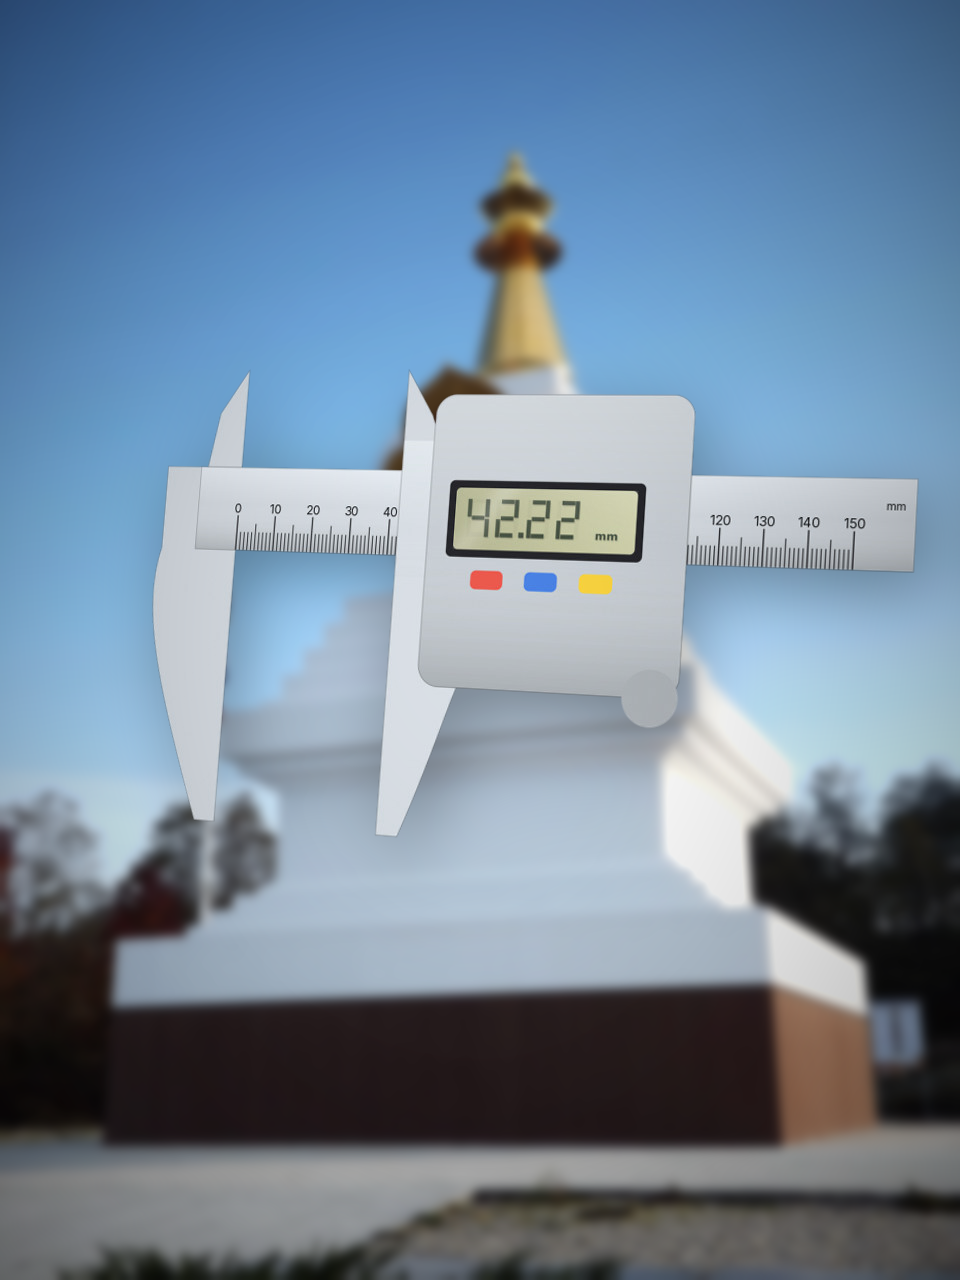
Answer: {"value": 42.22, "unit": "mm"}
